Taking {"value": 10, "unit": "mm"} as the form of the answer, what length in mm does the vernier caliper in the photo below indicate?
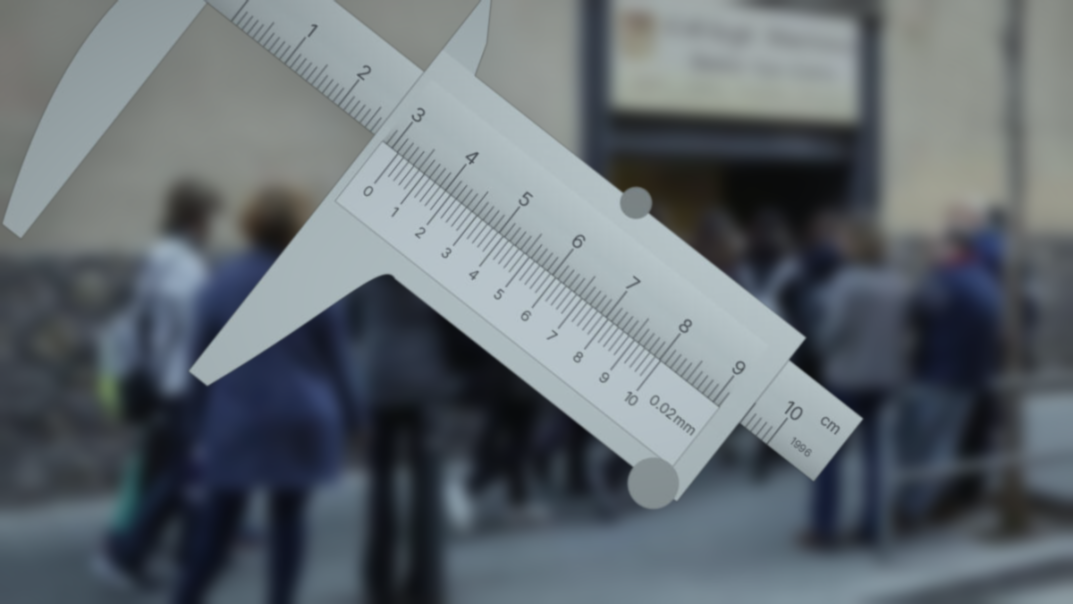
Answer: {"value": 31.2, "unit": "mm"}
